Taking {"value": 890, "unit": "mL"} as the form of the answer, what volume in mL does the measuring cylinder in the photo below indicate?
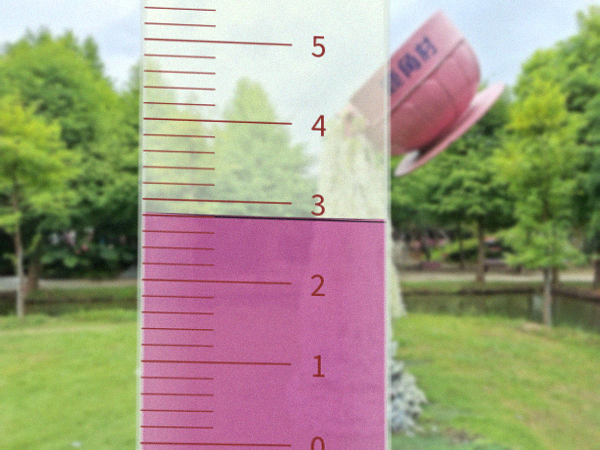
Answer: {"value": 2.8, "unit": "mL"}
